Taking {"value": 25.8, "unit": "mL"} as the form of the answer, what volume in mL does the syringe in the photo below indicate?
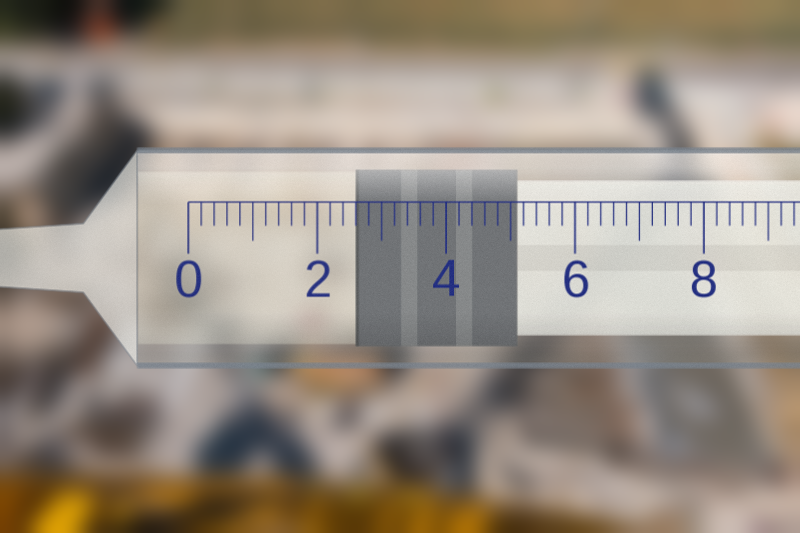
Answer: {"value": 2.6, "unit": "mL"}
